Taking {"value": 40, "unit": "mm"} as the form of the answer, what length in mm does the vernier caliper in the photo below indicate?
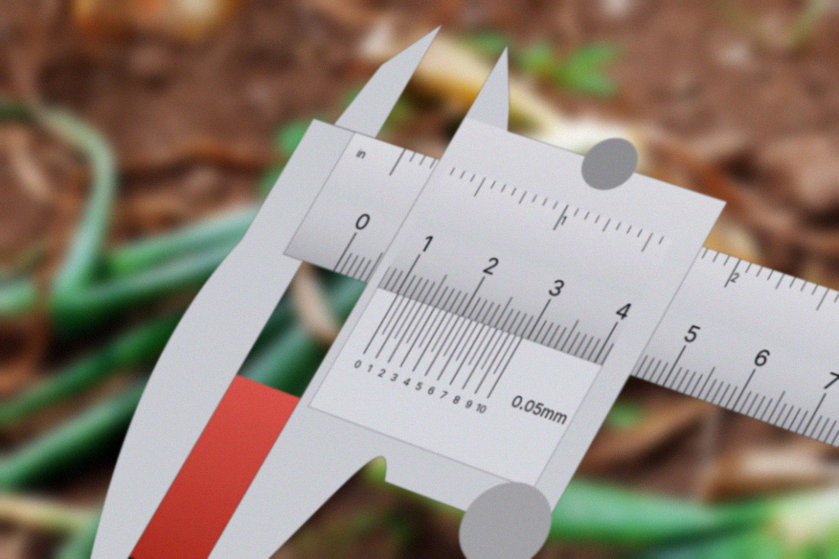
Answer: {"value": 10.2, "unit": "mm"}
